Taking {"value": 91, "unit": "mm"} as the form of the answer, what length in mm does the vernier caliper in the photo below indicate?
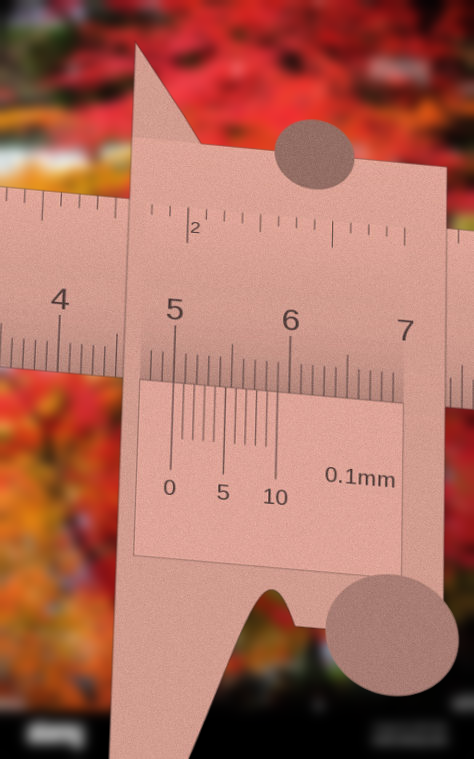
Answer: {"value": 50.0, "unit": "mm"}
